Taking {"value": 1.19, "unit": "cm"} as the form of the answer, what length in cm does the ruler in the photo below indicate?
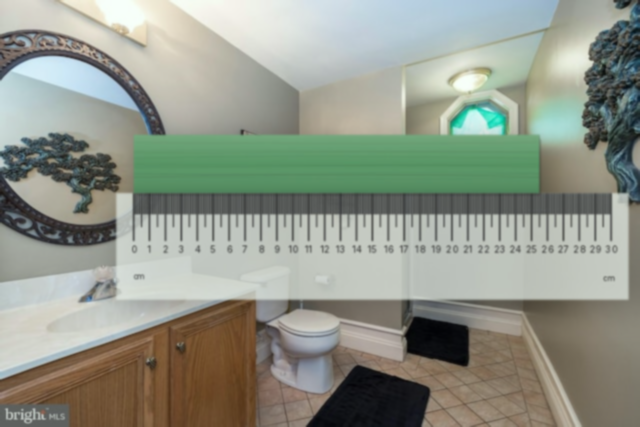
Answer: {"value": 25.5, "unit": "cm"}
